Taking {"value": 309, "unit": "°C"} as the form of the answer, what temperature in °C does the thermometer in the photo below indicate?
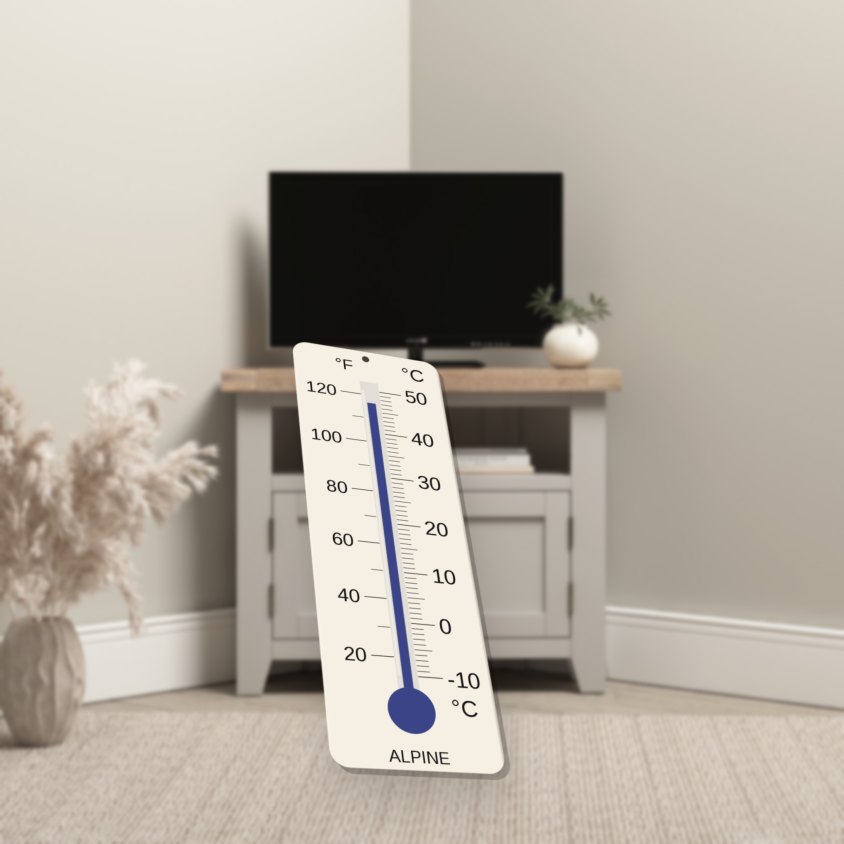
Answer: {"value": 47, "unit": "°C"}
